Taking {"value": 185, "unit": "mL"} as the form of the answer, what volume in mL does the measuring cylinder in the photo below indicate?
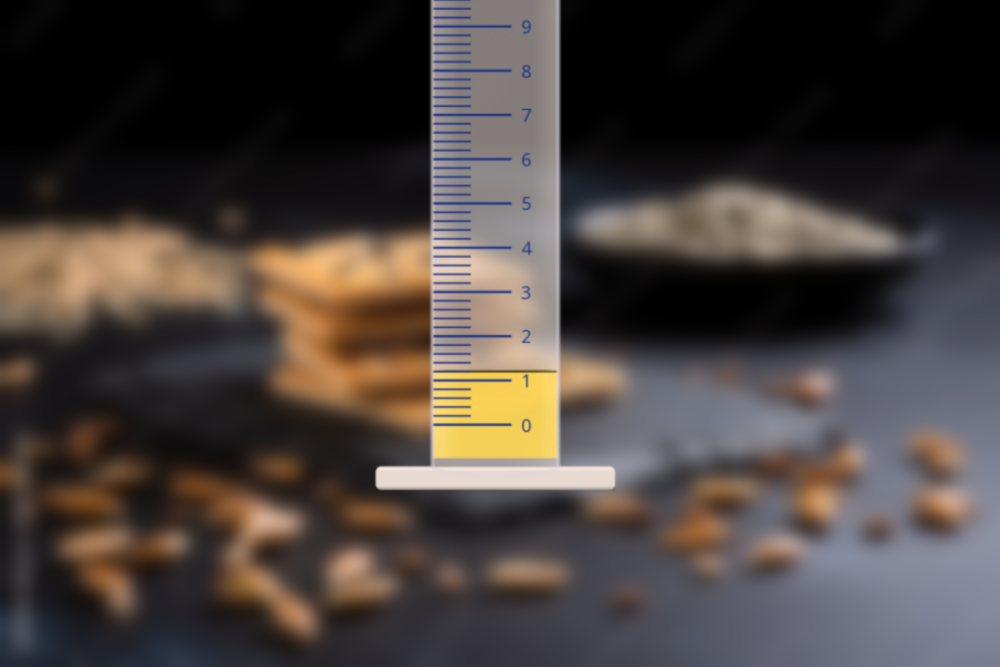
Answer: {"value": 1.2, "unit": "mL"}
